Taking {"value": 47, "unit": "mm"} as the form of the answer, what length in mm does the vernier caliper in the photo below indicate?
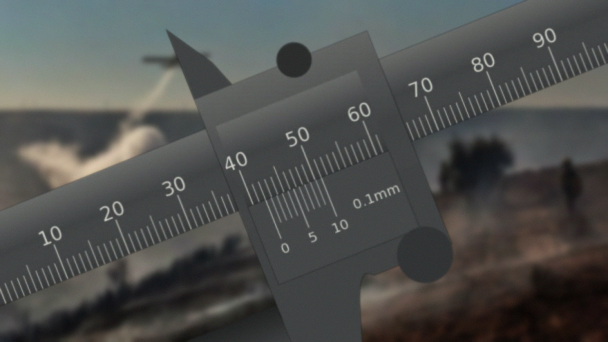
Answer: {"value": 42.0, "unit": "mm"}
